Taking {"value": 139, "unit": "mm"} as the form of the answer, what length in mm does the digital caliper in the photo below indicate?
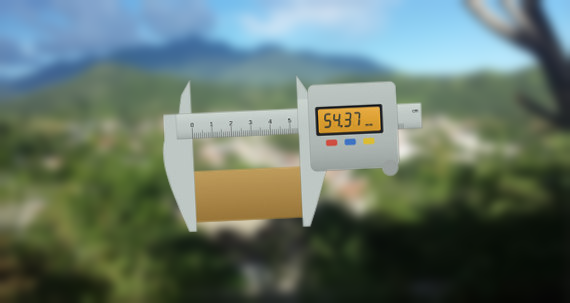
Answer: {"value": 54.37, "unit": "mm"}
